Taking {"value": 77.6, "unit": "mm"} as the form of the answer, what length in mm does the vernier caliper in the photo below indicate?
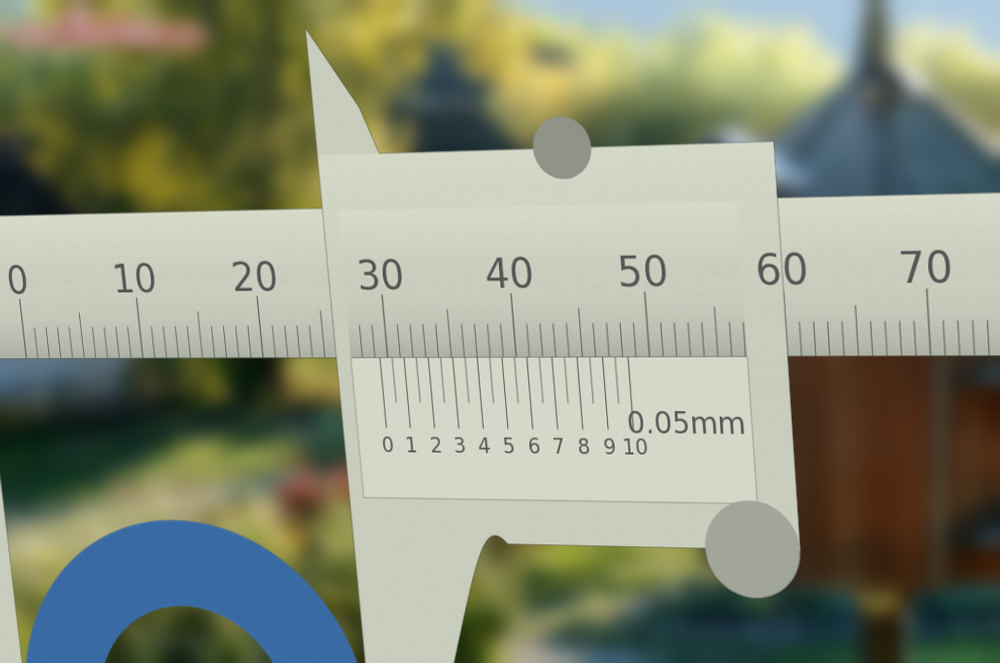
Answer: {"value": 29.4, "unit": "mm"}
